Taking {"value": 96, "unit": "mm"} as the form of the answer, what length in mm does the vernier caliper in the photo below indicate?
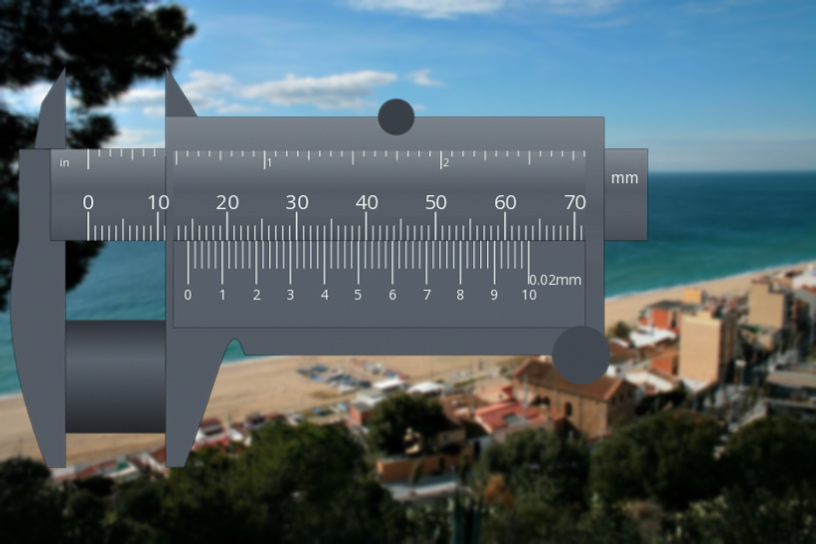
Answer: {"value": 14.4, "unit": "mm"}
